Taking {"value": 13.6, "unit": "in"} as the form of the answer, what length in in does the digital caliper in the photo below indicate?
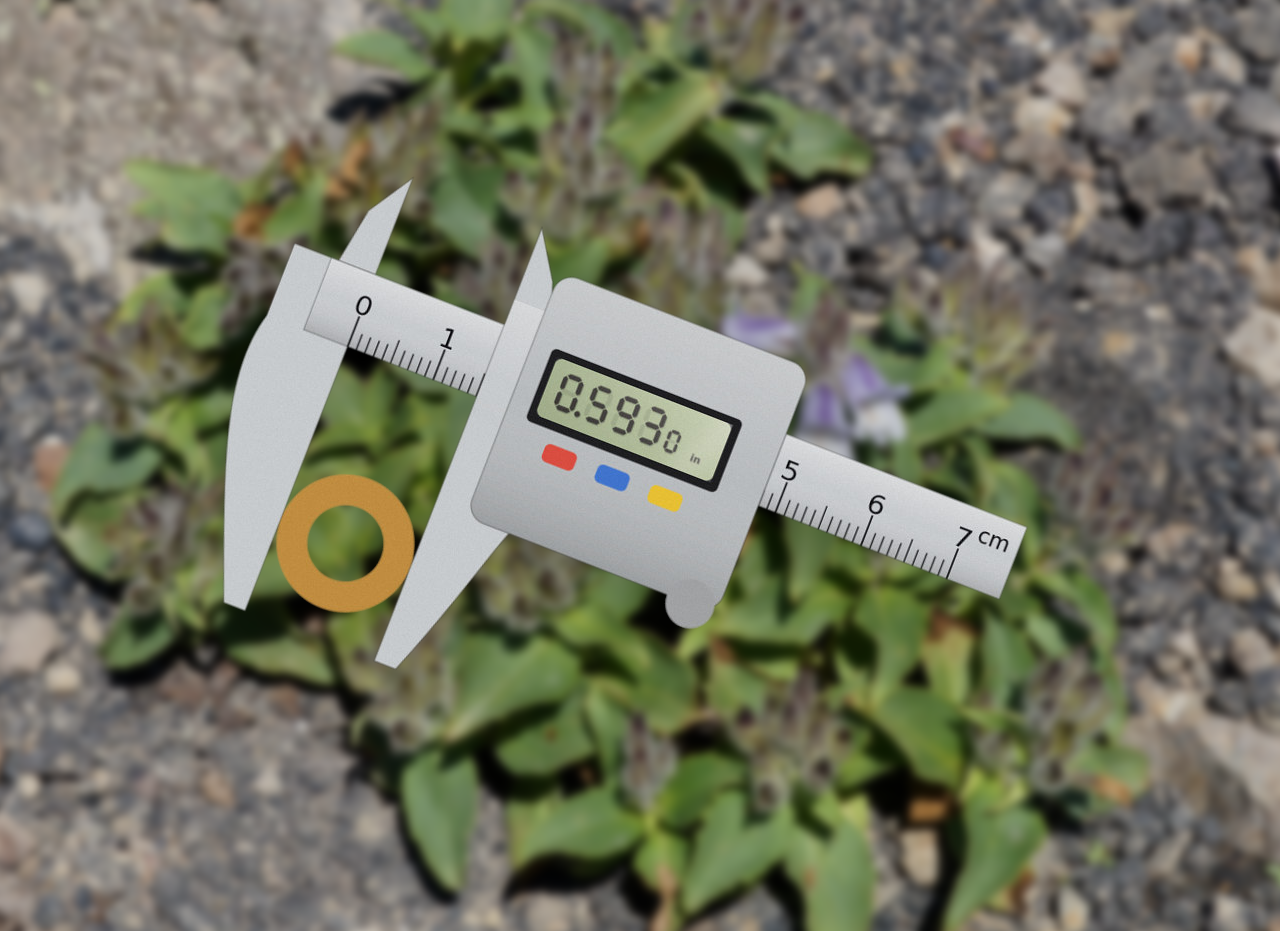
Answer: {"value": 0.5930, "unit": "in"}
